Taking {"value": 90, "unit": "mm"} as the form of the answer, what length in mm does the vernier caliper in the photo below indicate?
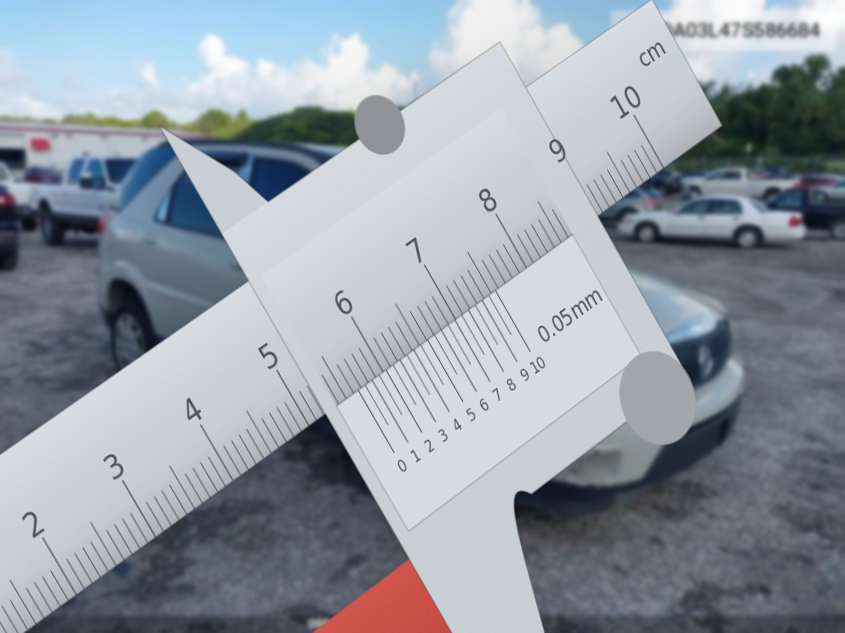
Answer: {"value": 56.6, "unit": "mm"}
